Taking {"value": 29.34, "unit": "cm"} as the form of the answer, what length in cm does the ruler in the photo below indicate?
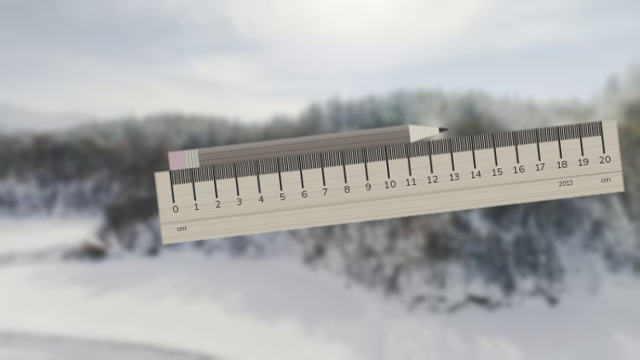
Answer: {"value": 13, "unit": "cm"}
